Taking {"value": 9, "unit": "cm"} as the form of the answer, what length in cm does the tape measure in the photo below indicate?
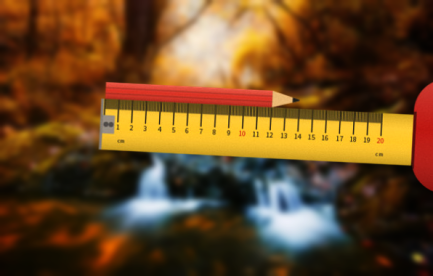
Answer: {"value": 14, "unit": "cm"}
